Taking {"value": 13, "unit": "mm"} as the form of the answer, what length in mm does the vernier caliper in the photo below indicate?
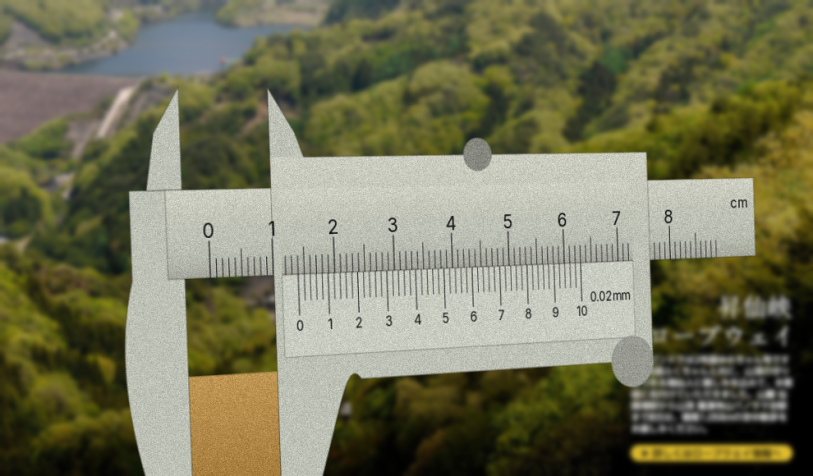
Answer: {"value": 14.0, "unit": "mm"}
